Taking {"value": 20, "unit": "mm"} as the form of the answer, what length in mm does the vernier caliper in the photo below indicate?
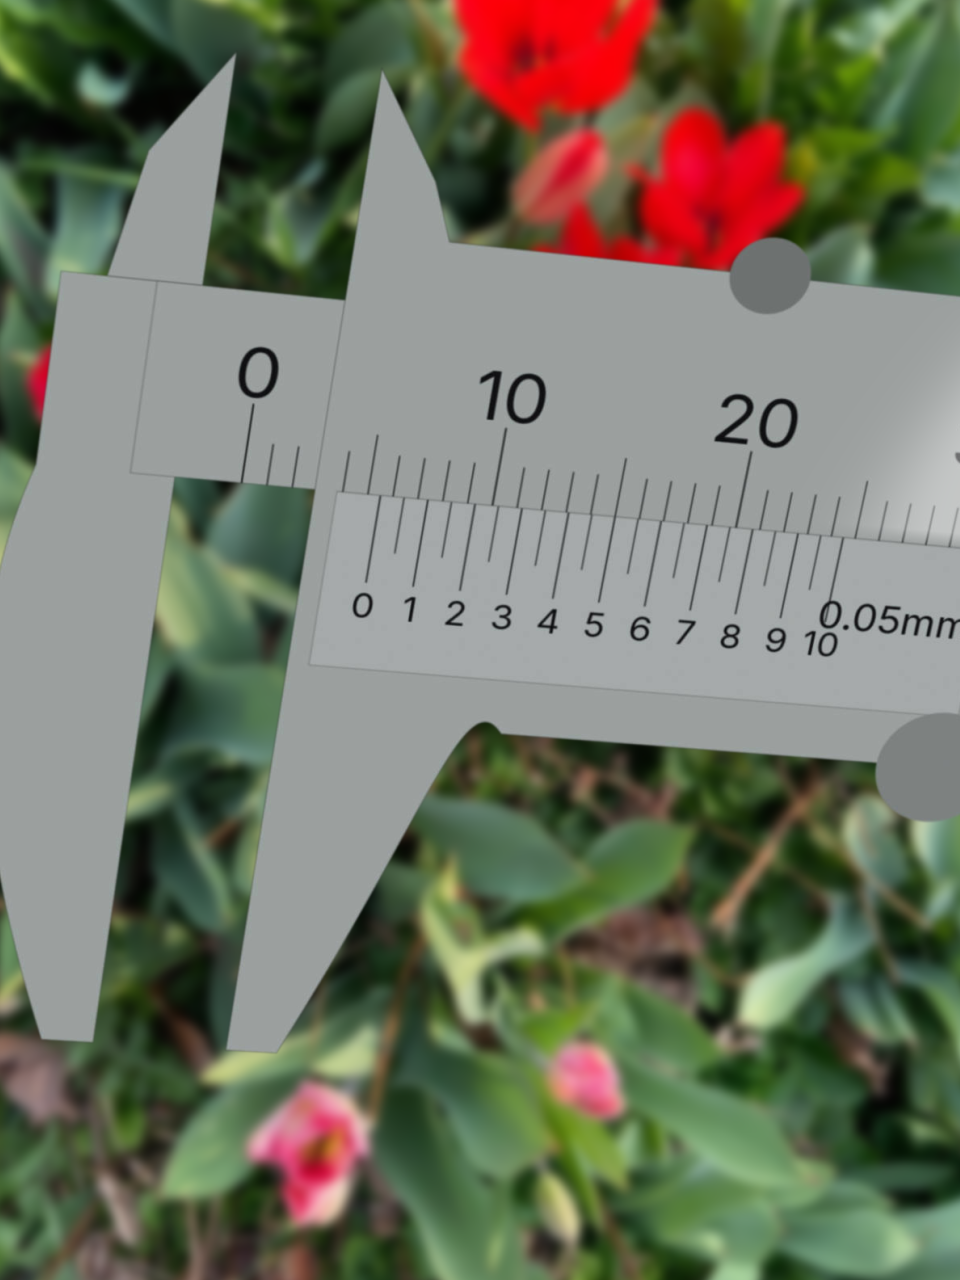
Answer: {"value": 5.5, "unit": "mm"}
